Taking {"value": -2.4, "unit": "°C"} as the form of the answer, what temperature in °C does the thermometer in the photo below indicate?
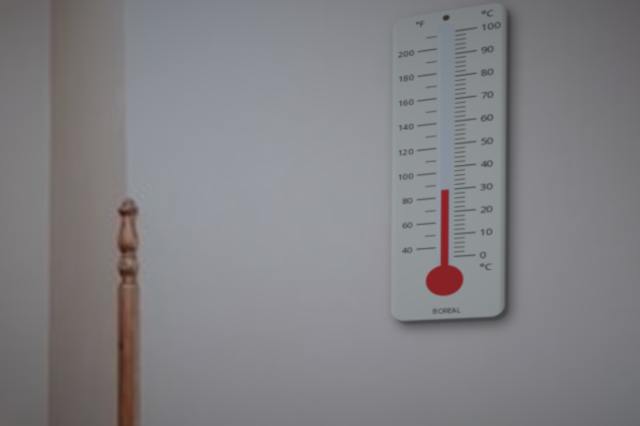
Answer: {"value": 30, "unit": "°C"}
